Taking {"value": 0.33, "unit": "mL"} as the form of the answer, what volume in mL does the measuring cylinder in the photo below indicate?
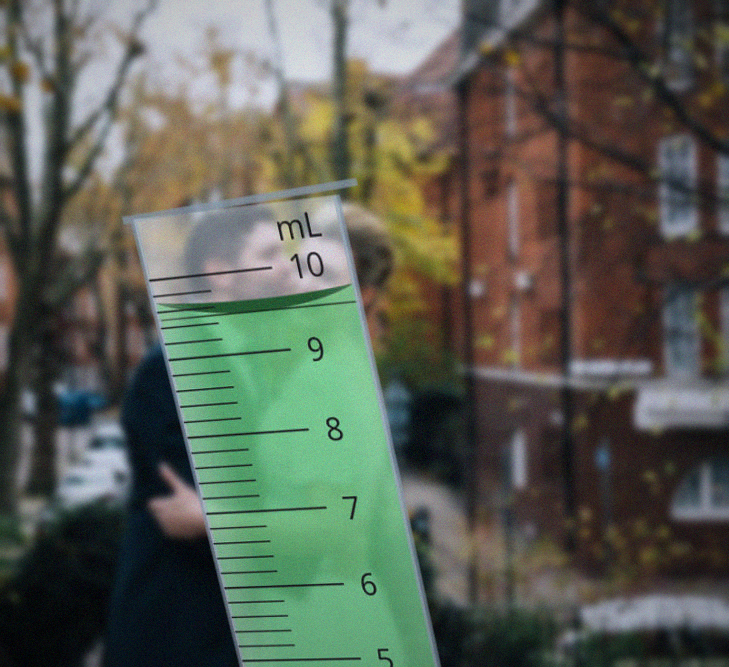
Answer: {"value": 9.5, "unit": "mL"}
